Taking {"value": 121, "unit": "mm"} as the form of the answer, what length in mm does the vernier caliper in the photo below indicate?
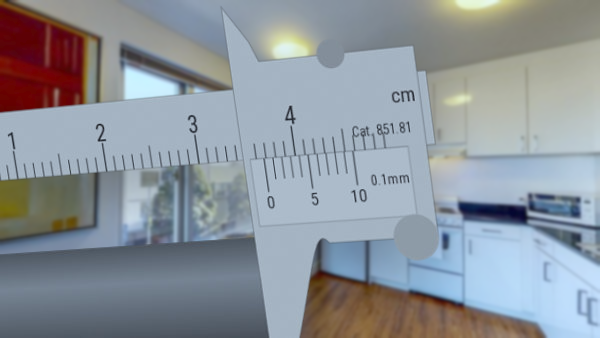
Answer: {"value": 36.8, "unit": "mm"}
